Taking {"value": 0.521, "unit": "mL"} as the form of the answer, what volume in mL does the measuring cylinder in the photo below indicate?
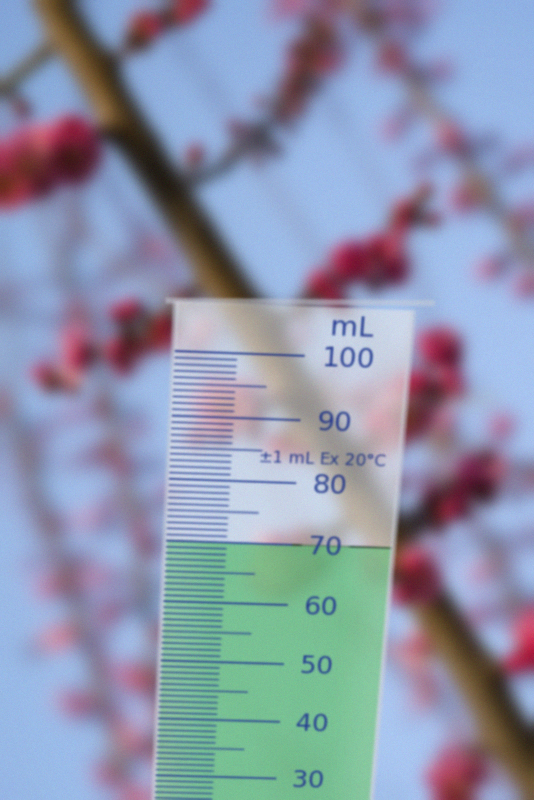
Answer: {"value": 70, "unit": "mL"}
